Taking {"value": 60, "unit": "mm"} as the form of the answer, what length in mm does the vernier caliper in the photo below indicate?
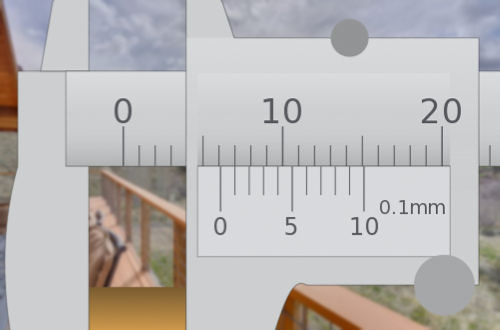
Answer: {"value": 6.1, "unit": "mm"}
